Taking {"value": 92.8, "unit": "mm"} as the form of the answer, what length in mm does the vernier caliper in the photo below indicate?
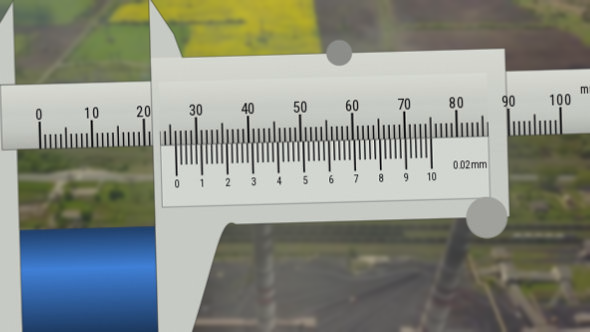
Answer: {"value": 26.0, "unit": "mm"}
